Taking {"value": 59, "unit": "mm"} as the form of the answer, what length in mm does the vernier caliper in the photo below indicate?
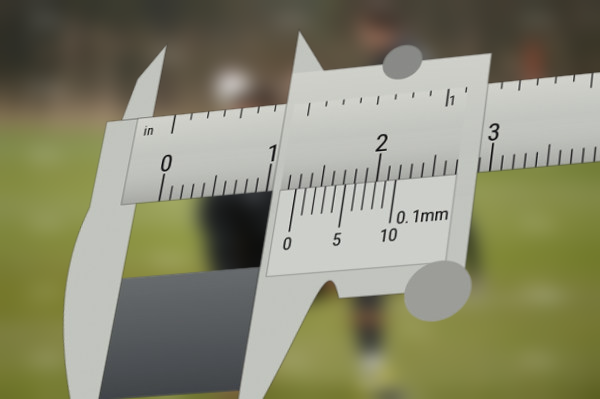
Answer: {"value": 12.7, "unit": "mm"}
